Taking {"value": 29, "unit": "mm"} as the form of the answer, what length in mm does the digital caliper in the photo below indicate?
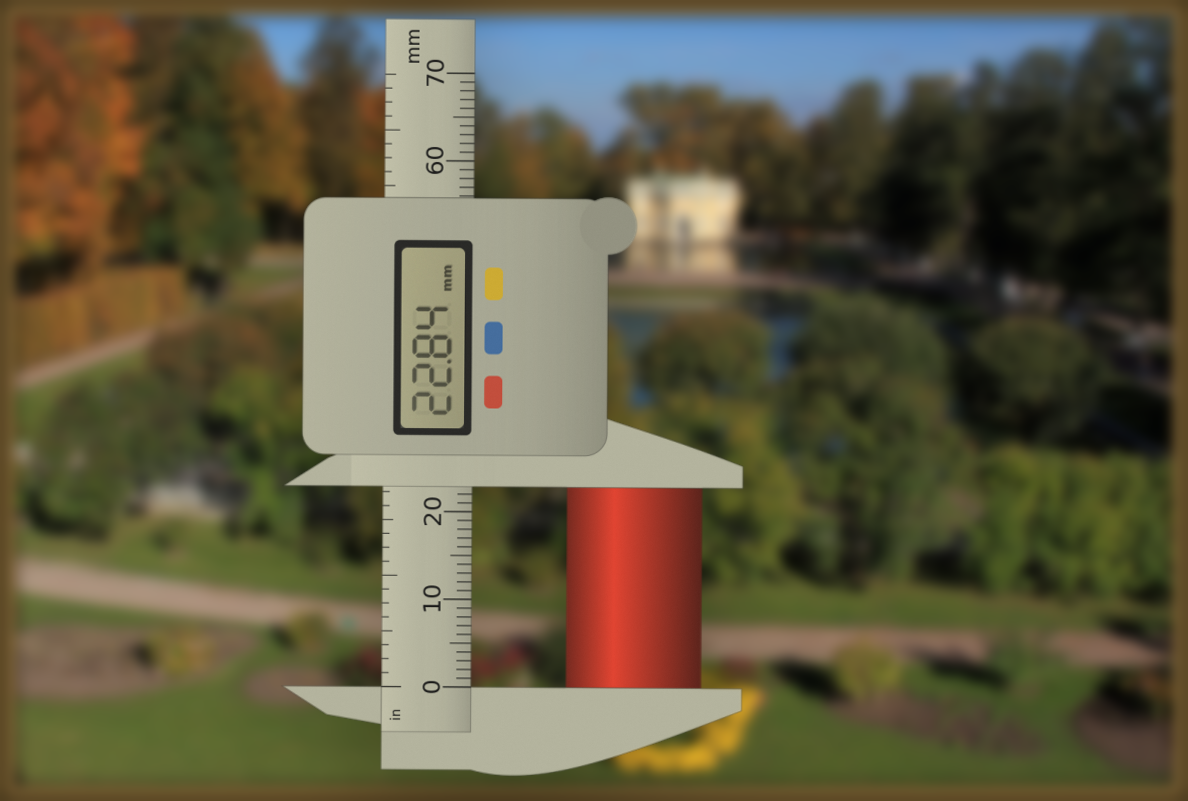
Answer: {"value": 22.84, "unit": "mm"}
